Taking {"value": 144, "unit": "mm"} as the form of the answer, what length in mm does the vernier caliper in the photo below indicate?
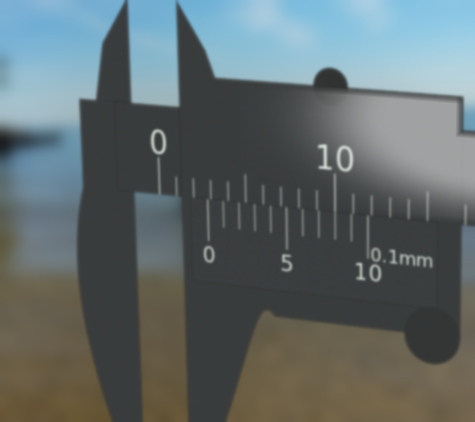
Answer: {"value": 2.8, "unit": "mm"}
